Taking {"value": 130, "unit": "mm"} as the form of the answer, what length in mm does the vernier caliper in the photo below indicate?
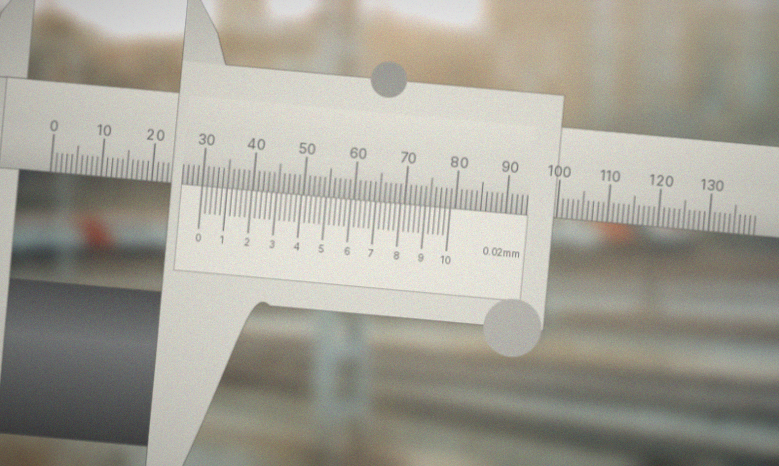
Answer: {"value": 30.0, "unit": "mm"}
